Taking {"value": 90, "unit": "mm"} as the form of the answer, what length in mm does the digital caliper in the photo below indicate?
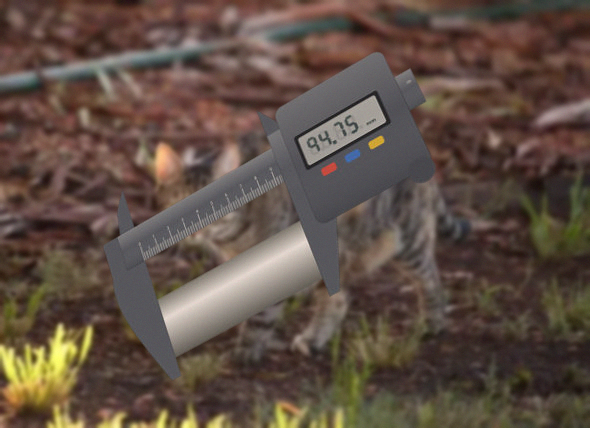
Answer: {"value": 94.75, "unit": "mm"}
